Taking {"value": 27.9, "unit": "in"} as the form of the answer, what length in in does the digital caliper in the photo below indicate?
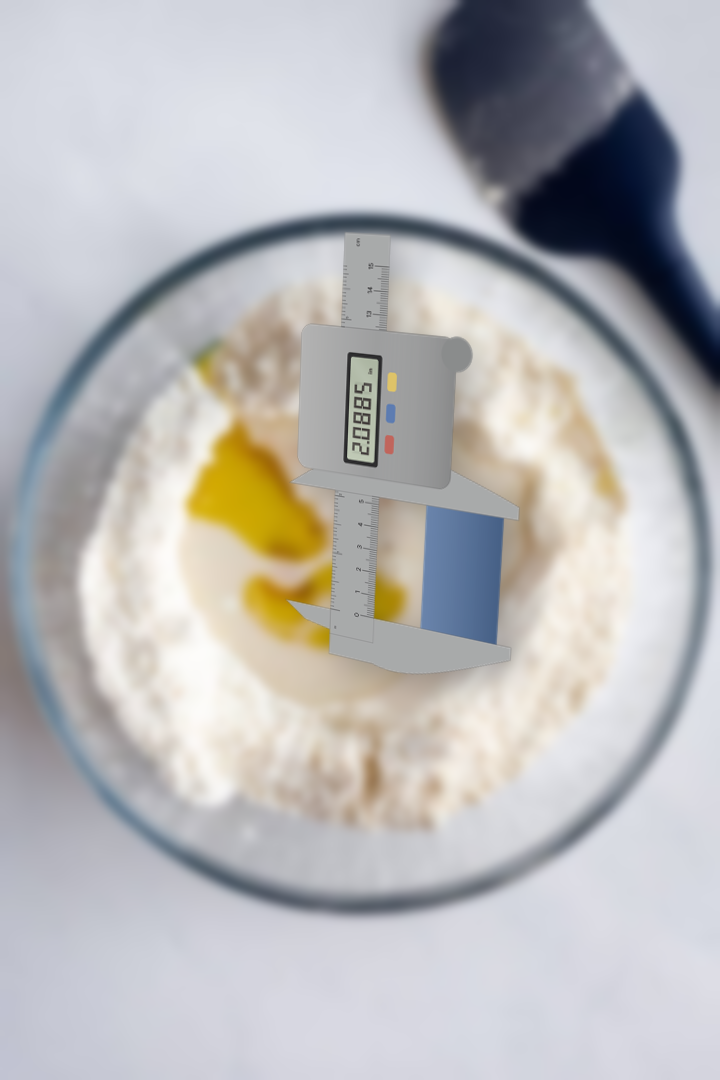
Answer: {"value": 2.0885, "unit": "in"}
